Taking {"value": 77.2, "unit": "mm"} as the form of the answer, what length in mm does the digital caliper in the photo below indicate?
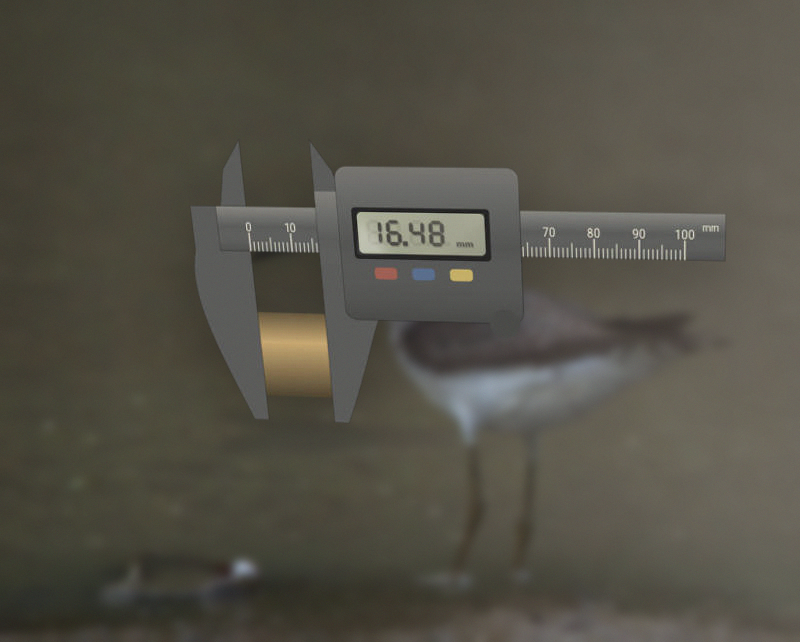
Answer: {"value": 16.48, "unit": "mm"}
